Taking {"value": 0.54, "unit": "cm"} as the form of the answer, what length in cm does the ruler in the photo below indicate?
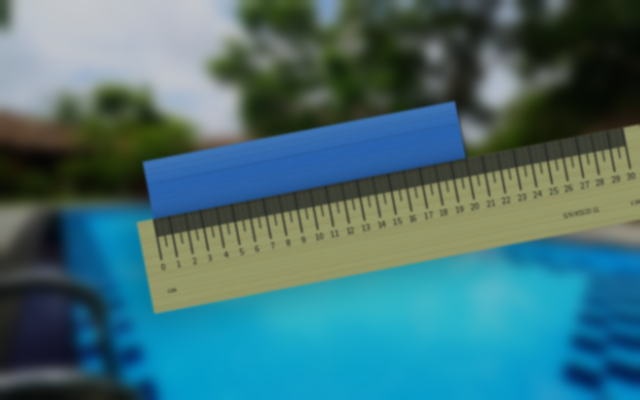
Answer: {"value": 20, "unit": "cm"}
